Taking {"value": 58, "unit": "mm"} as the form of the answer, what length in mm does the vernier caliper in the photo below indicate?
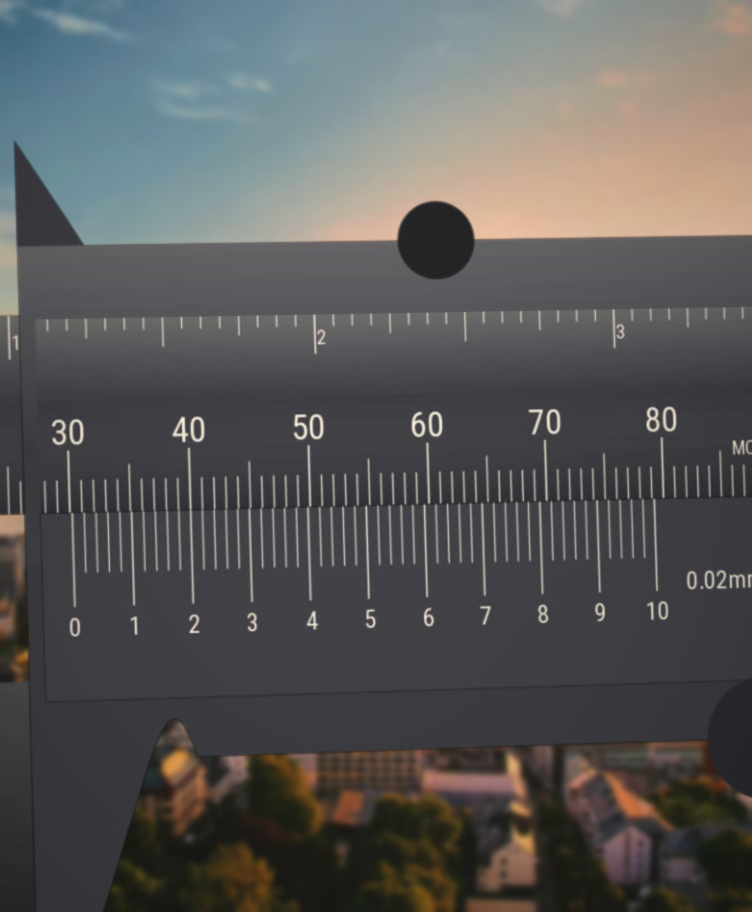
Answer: {"value": 30.2, "unit": "mm"}
